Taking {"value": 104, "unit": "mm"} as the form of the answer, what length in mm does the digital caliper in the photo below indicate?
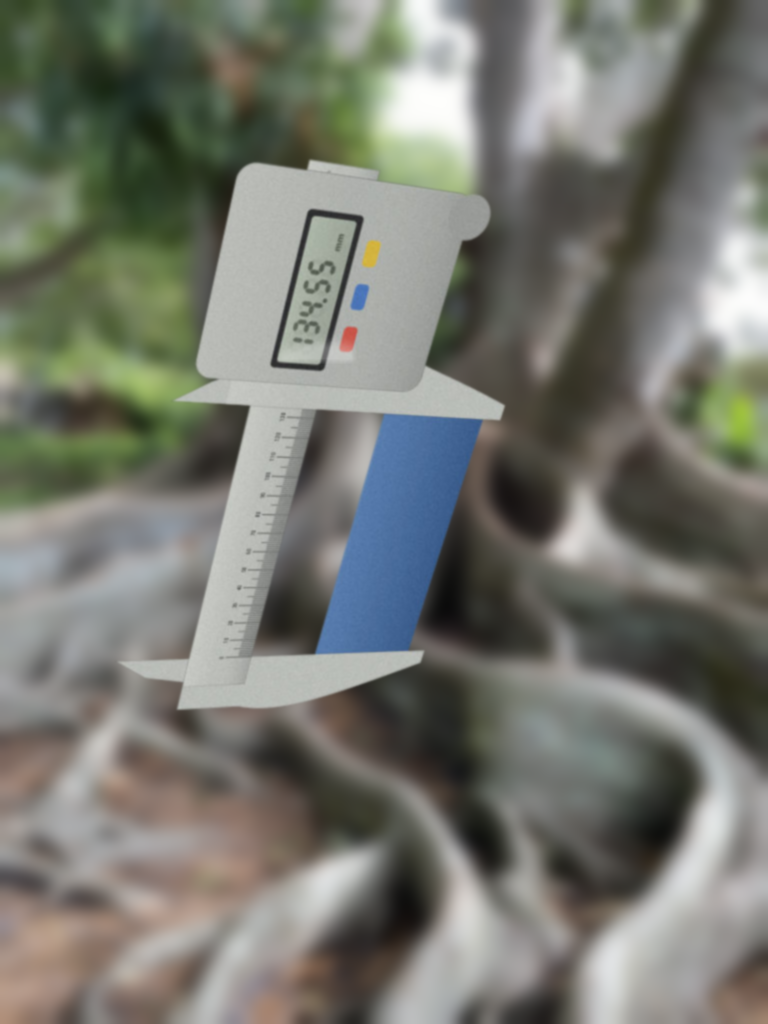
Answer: {"value": 134.55, "unit": "mm"}
